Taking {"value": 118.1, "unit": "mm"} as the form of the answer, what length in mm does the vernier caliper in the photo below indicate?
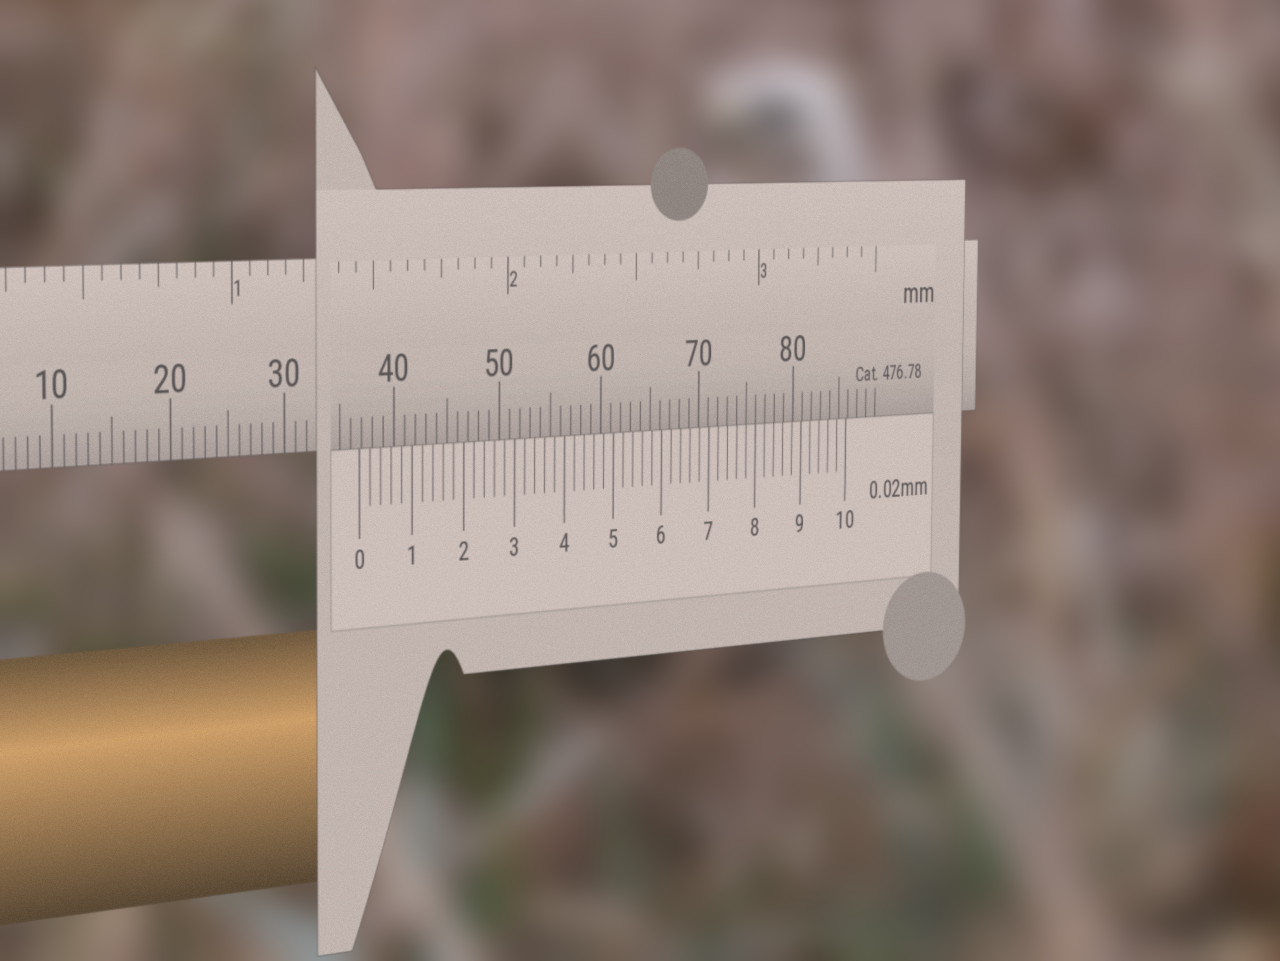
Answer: {"value": 36.8, "unit": "mm"}
